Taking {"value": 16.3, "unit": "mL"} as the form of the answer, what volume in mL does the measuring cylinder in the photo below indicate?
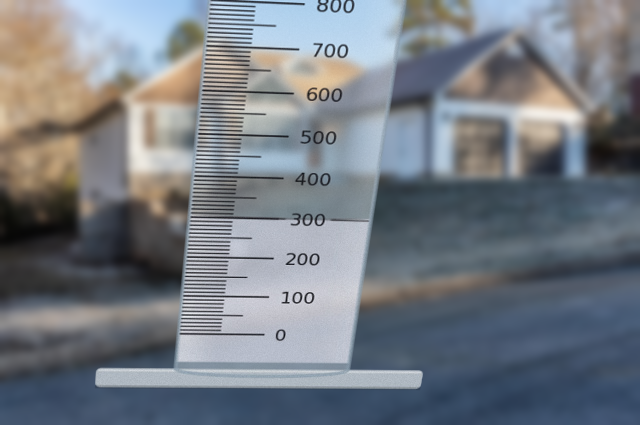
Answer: {"value": 300, "unit": "mL"}
